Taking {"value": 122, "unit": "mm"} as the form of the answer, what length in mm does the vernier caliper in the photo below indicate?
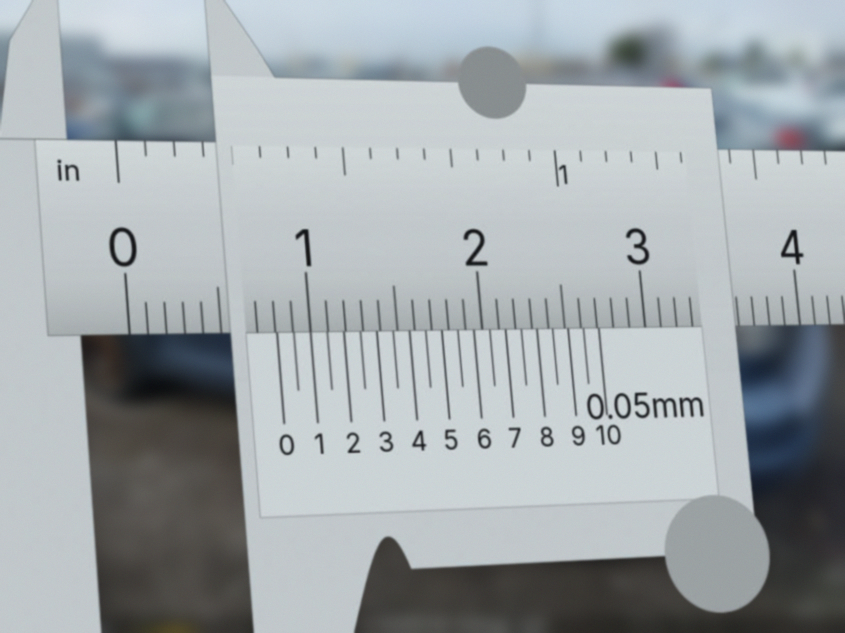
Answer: {"value": 8.1, "unit": "mm"}
